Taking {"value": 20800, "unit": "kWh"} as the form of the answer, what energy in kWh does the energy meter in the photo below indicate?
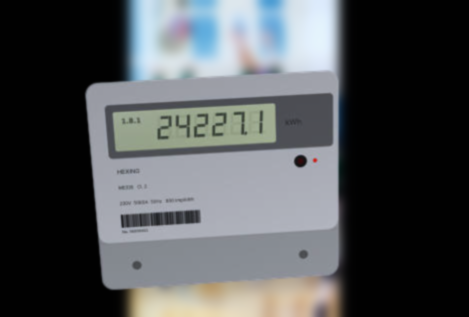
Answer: {"value": 24227.1, "unit": "kWh"}
